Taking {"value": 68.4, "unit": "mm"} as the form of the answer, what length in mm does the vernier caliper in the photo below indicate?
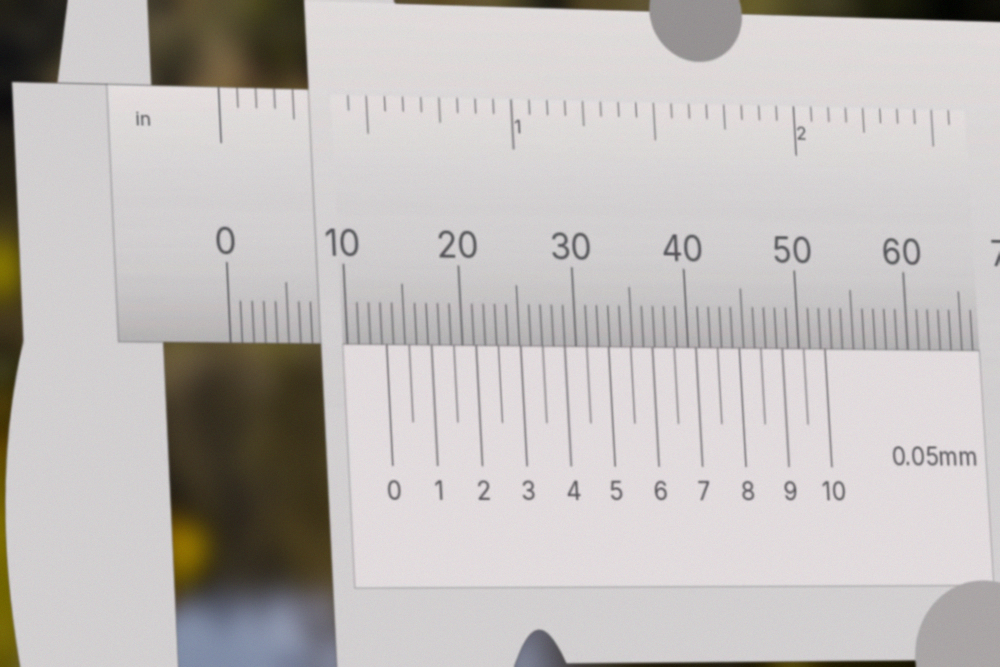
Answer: {"value": 13.4, "unit": "mm"}
